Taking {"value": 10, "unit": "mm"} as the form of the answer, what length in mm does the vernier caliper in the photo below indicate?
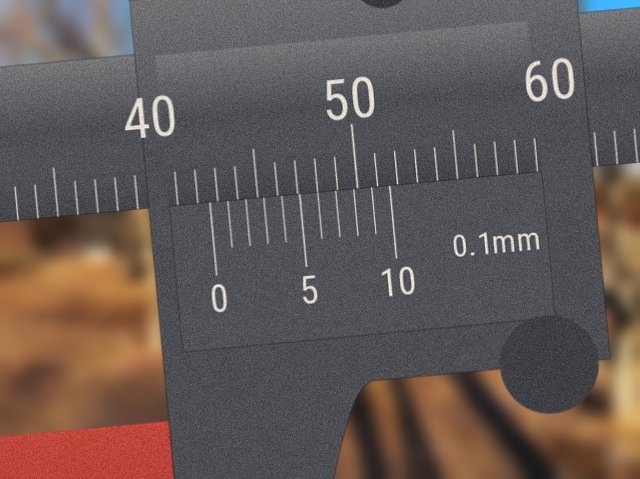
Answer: {"value": 42.6, "unit": "mm"}
